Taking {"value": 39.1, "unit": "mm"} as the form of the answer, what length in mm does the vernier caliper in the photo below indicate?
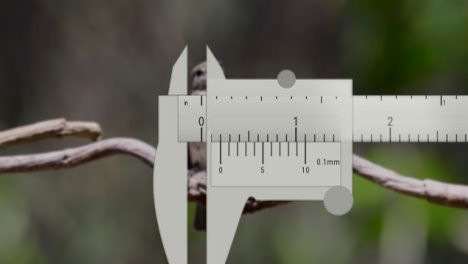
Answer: {"value": 2.0, "unit": "mm"}
